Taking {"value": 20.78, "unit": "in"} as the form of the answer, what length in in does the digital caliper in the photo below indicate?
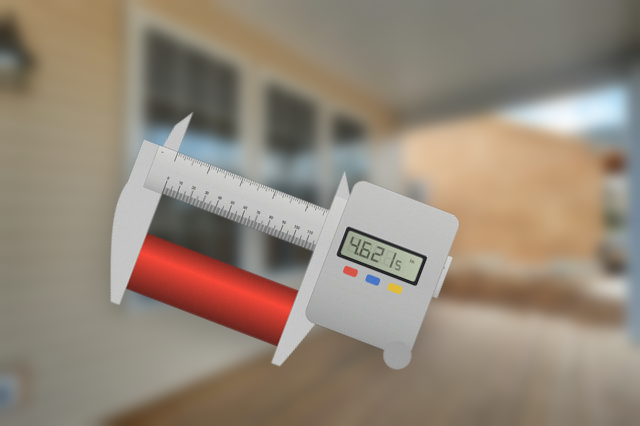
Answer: {"value": 4.6215, "unit": "in"}
